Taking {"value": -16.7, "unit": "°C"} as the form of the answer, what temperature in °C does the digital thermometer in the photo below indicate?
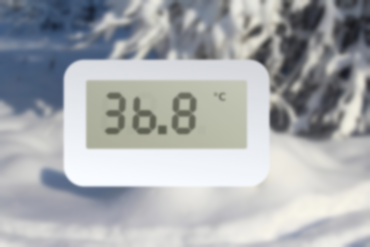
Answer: {"value": 36.8, "unit": "°C"}
